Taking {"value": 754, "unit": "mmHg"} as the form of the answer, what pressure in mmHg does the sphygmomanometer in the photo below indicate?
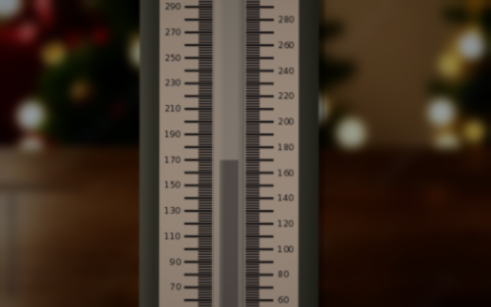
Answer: {"value": 170, "unit": "mmHg"}
